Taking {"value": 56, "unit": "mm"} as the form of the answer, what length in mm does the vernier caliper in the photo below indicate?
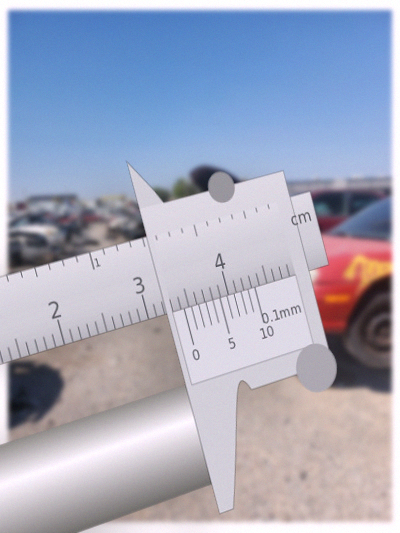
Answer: {"value": 34.4, "unit": "mm"}
